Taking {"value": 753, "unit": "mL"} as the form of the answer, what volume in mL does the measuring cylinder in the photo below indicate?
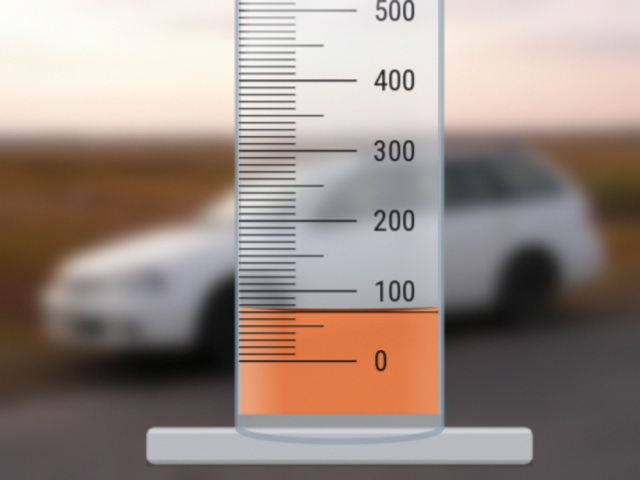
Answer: {"value": 70, "unit": "mL"}
